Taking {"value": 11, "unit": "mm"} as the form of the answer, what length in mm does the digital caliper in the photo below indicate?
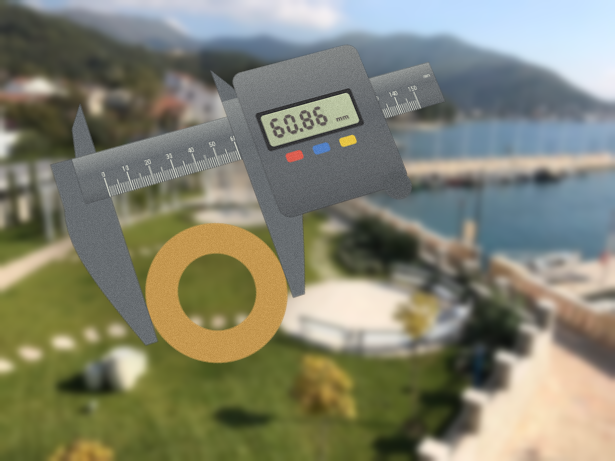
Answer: {"value": 60.86, "unit": "mm"}
